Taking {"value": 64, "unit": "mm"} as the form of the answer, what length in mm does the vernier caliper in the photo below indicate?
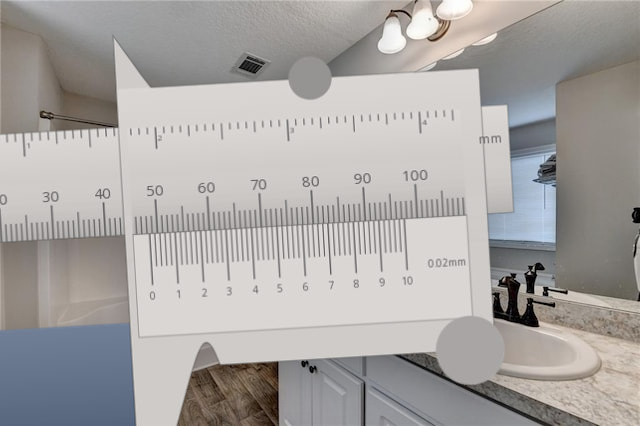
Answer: {"value": 48.5, "unit": "mm"}
